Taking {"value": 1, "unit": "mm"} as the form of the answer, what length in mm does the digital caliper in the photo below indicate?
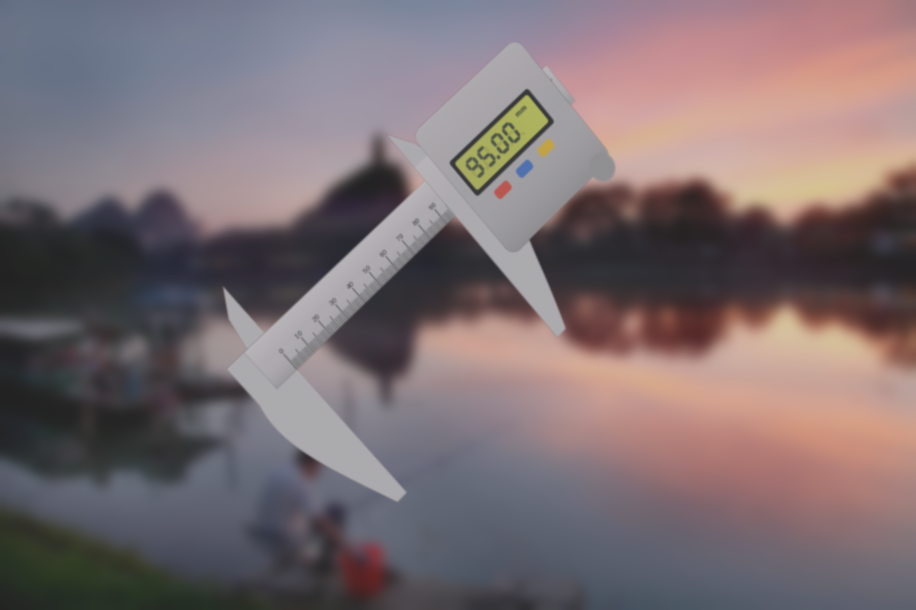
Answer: {"value": 95.00, "unit": "mm"}
